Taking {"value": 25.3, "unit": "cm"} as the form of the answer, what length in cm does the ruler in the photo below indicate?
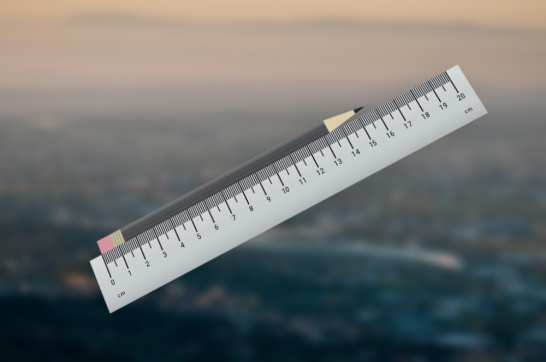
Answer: {"value": 15.5, "unit": "cm"}
